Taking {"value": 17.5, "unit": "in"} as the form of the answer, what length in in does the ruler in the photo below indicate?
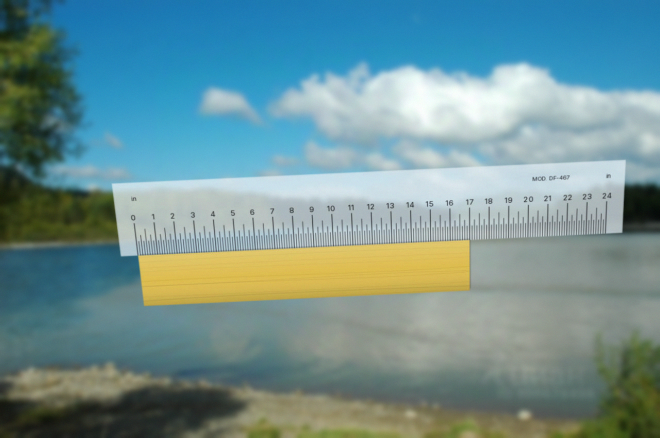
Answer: {"value": 17, "unit": "in"}
